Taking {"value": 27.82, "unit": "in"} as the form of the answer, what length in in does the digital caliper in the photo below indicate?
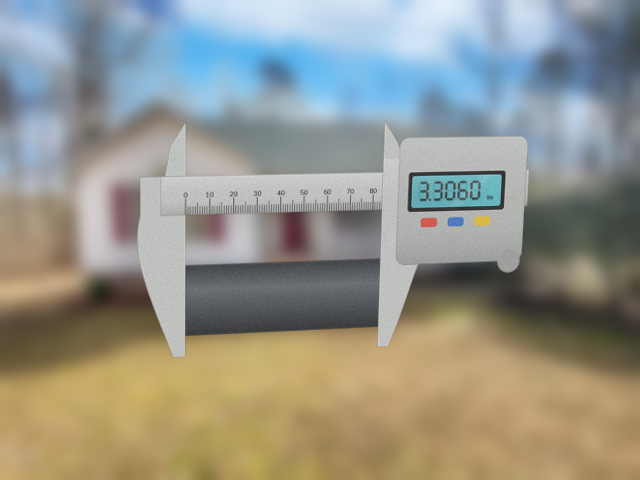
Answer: {"value": 3.3060, "unit": "in"}
